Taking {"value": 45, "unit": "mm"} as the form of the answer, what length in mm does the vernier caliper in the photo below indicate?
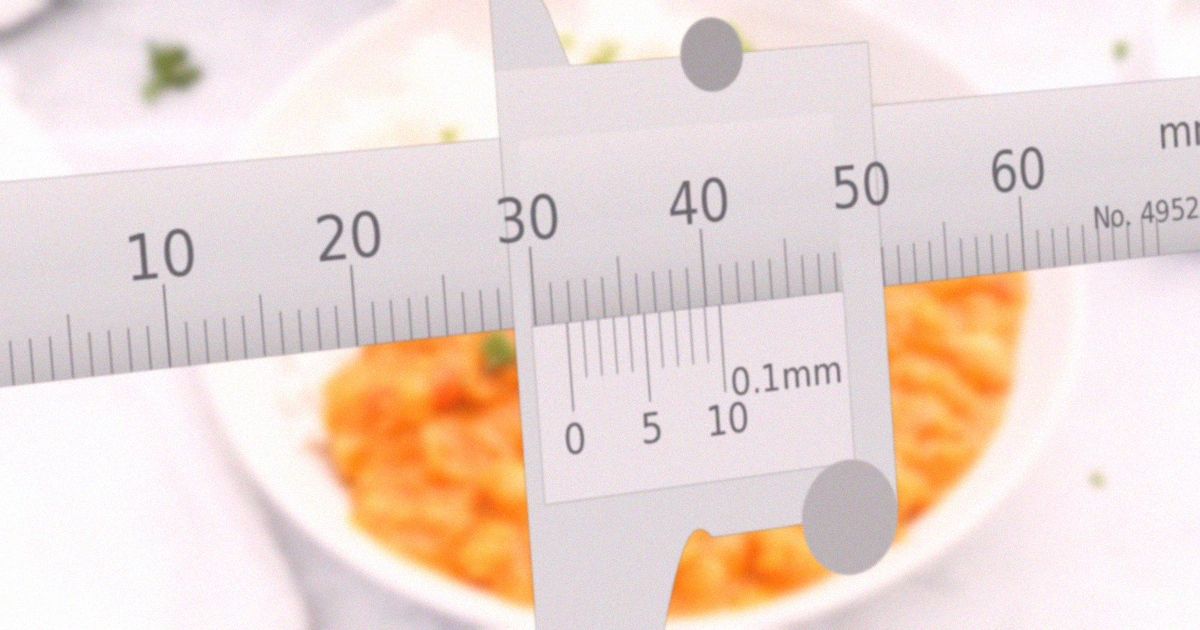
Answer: {"value": 31.8, "unit": "mm"}
